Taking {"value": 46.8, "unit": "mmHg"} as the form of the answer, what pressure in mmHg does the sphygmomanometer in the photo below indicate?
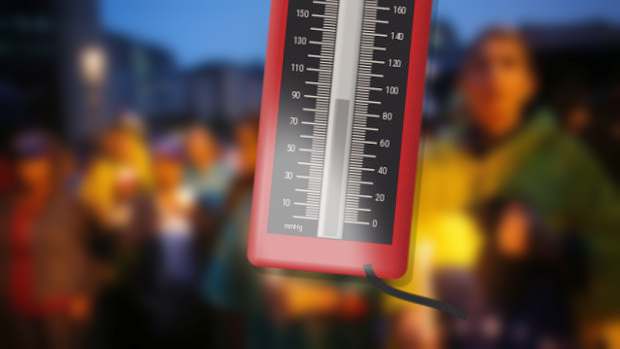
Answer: {"value": 90, "unit": "mmHg"}
